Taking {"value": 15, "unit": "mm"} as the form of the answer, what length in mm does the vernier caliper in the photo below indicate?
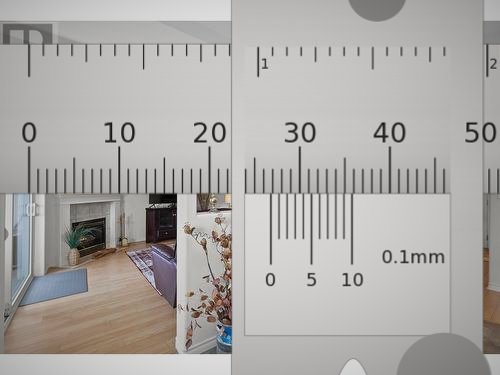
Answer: {"value": 26.8, "unit": "mm"}
